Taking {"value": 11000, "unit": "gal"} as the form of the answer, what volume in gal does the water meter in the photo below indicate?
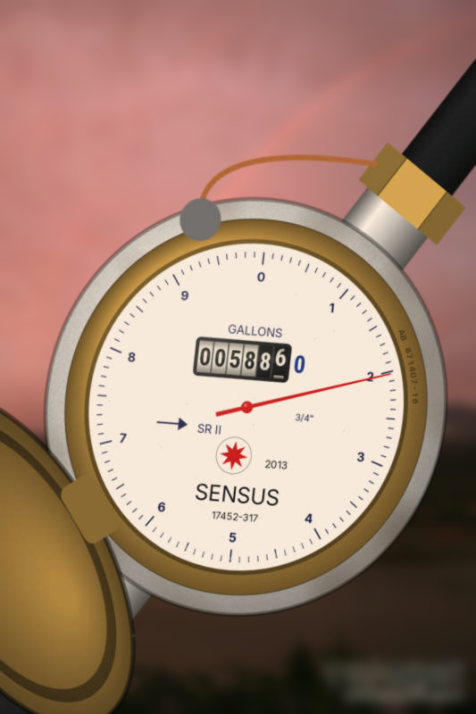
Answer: {"value": 58862.0, "unit": "gal"}
